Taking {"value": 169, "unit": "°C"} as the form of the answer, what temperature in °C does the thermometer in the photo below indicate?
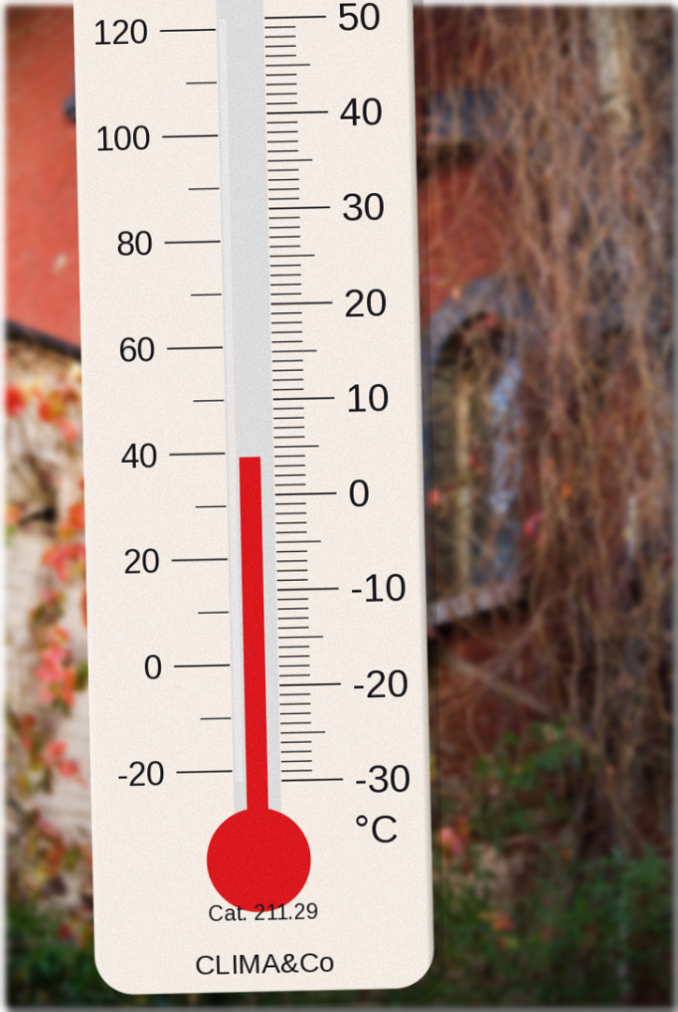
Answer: {"value": 4, "unit": "°C"}
